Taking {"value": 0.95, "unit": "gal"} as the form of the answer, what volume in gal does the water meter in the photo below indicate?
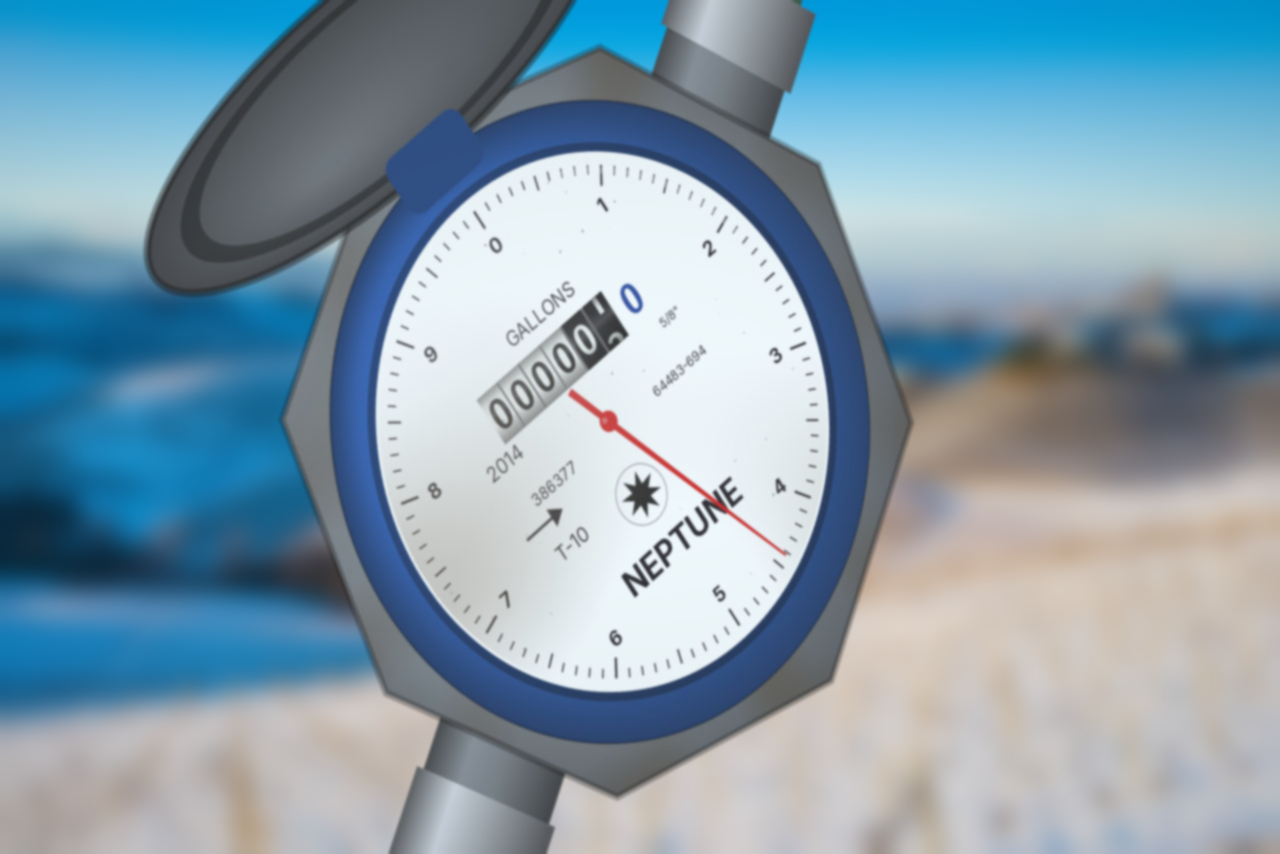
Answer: {"value": 14.4, "unit": "gal"}
